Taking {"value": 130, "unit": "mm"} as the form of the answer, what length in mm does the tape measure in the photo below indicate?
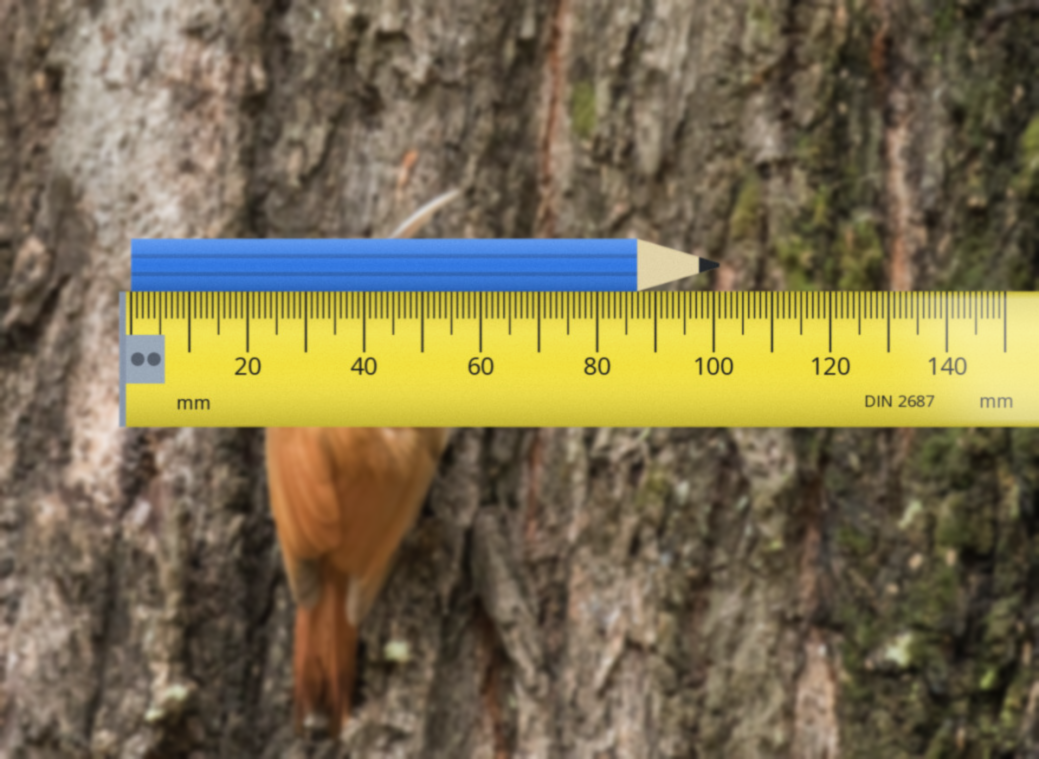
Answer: {"value": 101, "unit": "mm"}
